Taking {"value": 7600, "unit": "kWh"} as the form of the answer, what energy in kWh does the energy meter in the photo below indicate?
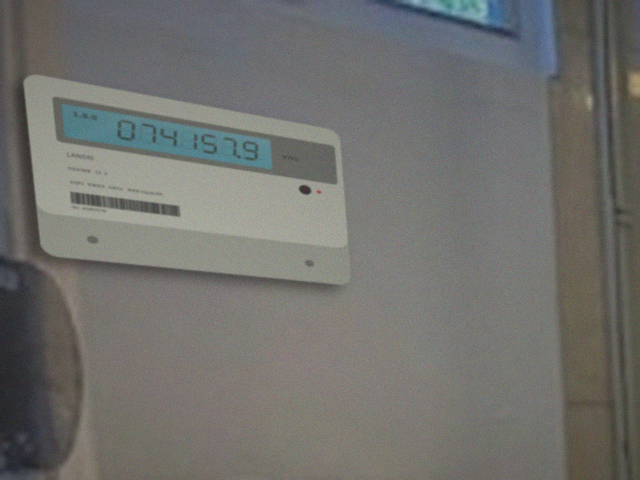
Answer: {"value": 74157.9, "unit": "kWh"}
